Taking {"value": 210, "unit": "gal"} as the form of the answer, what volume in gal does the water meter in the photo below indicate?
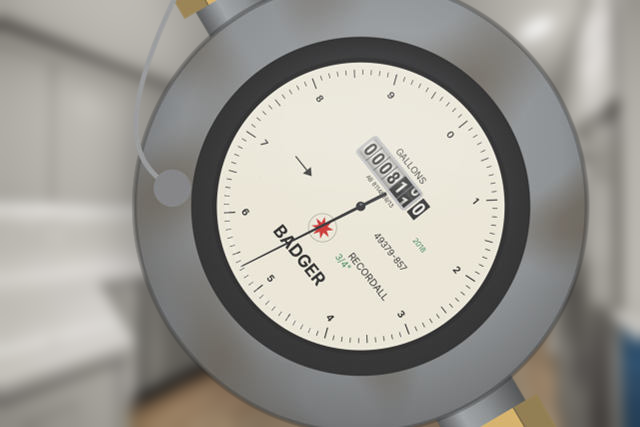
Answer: {"value": 8105.3, "unit": "gal"}
